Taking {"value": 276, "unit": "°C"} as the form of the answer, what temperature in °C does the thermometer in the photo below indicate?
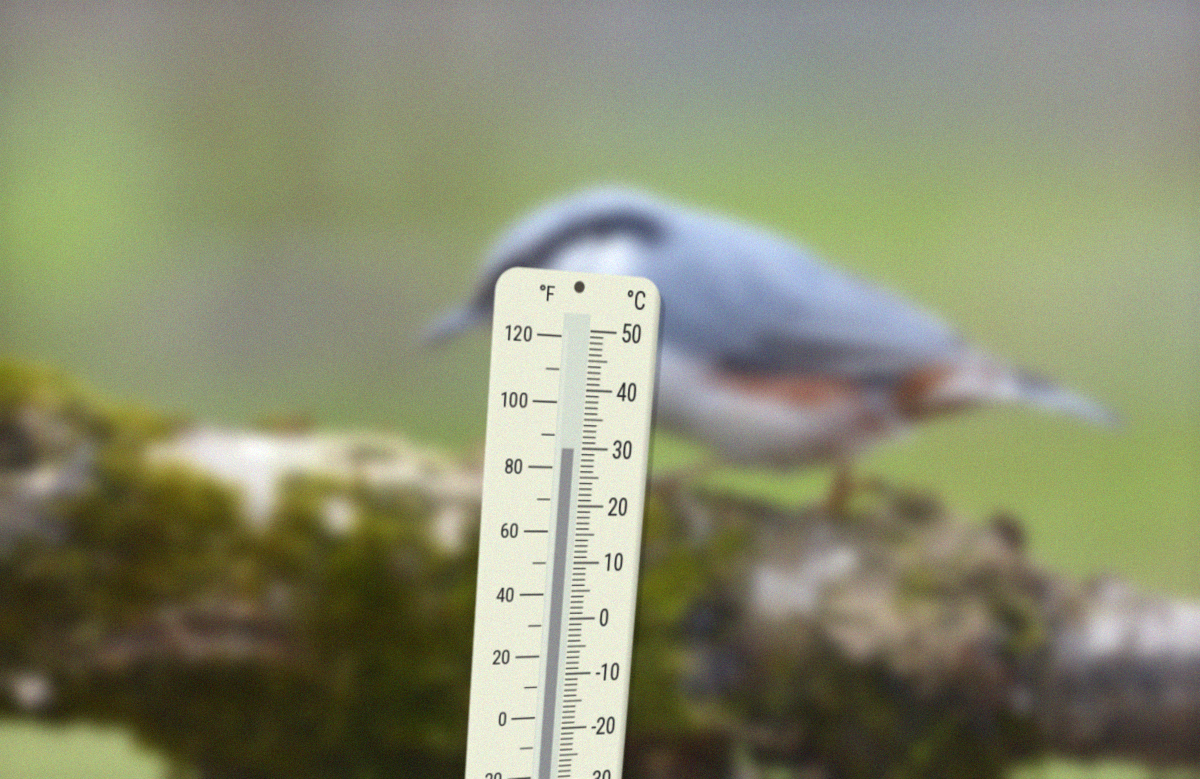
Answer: {"value": 30, "unit": "°C"}
